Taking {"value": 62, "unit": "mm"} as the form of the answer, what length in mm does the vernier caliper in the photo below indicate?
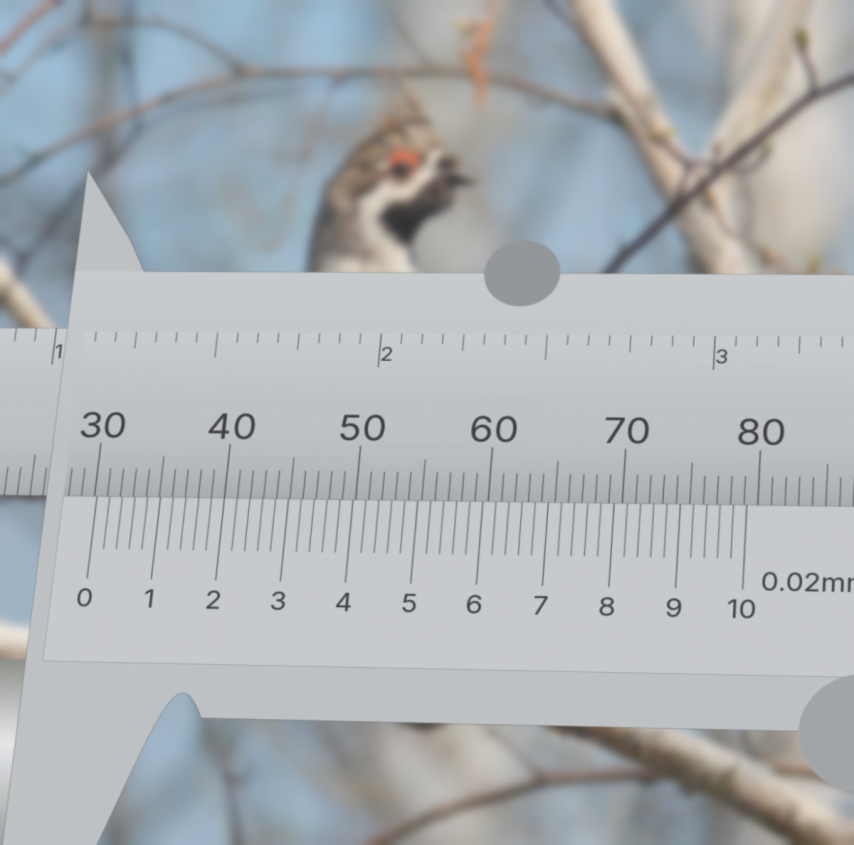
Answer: {"value": 30.2, "unit": "mm"}
